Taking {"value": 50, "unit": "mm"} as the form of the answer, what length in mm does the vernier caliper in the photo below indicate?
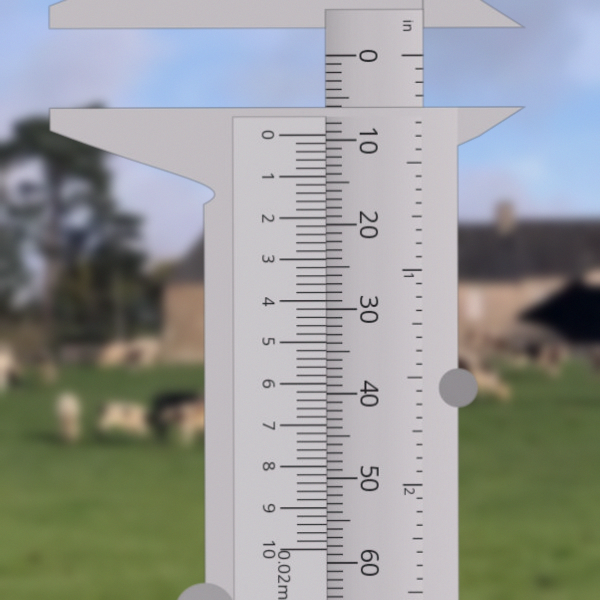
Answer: {"value": 9.4, "unit": "mm"}
